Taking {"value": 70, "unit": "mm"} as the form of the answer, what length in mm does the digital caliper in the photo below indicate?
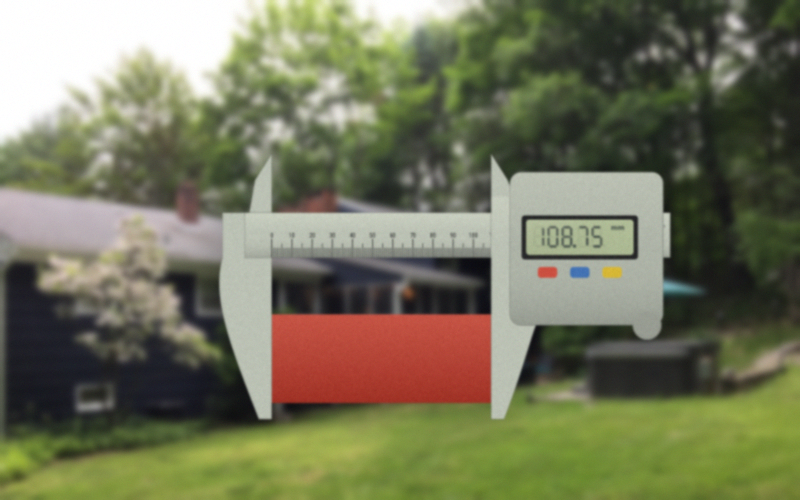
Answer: {"value": 108.75, "unit": "mm"}
